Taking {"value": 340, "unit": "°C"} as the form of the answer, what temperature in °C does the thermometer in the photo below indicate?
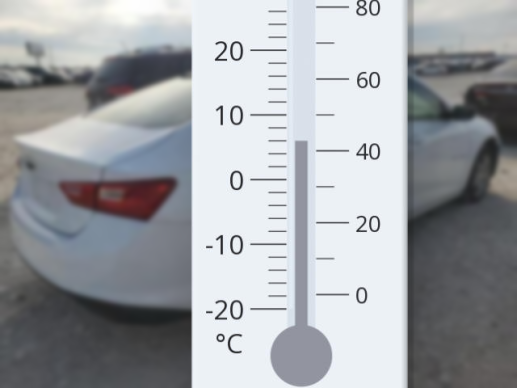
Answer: {"value": 6, "unit": "°C"}
